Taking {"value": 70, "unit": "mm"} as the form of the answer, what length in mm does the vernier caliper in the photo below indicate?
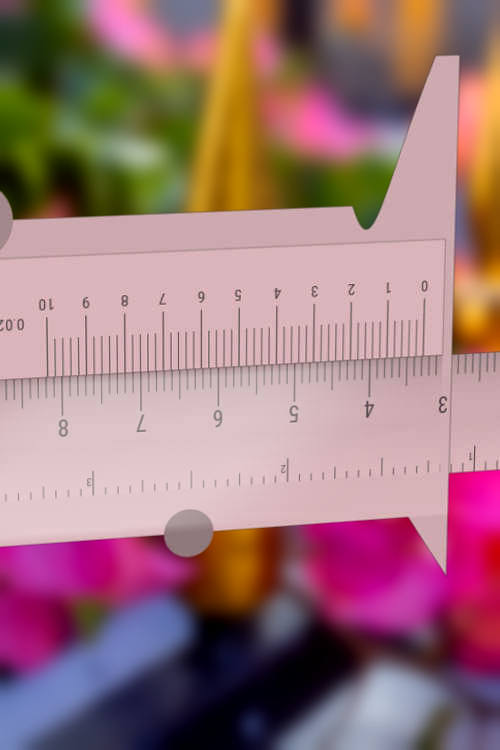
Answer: {"value": 32.8, "unit": "mm"}
